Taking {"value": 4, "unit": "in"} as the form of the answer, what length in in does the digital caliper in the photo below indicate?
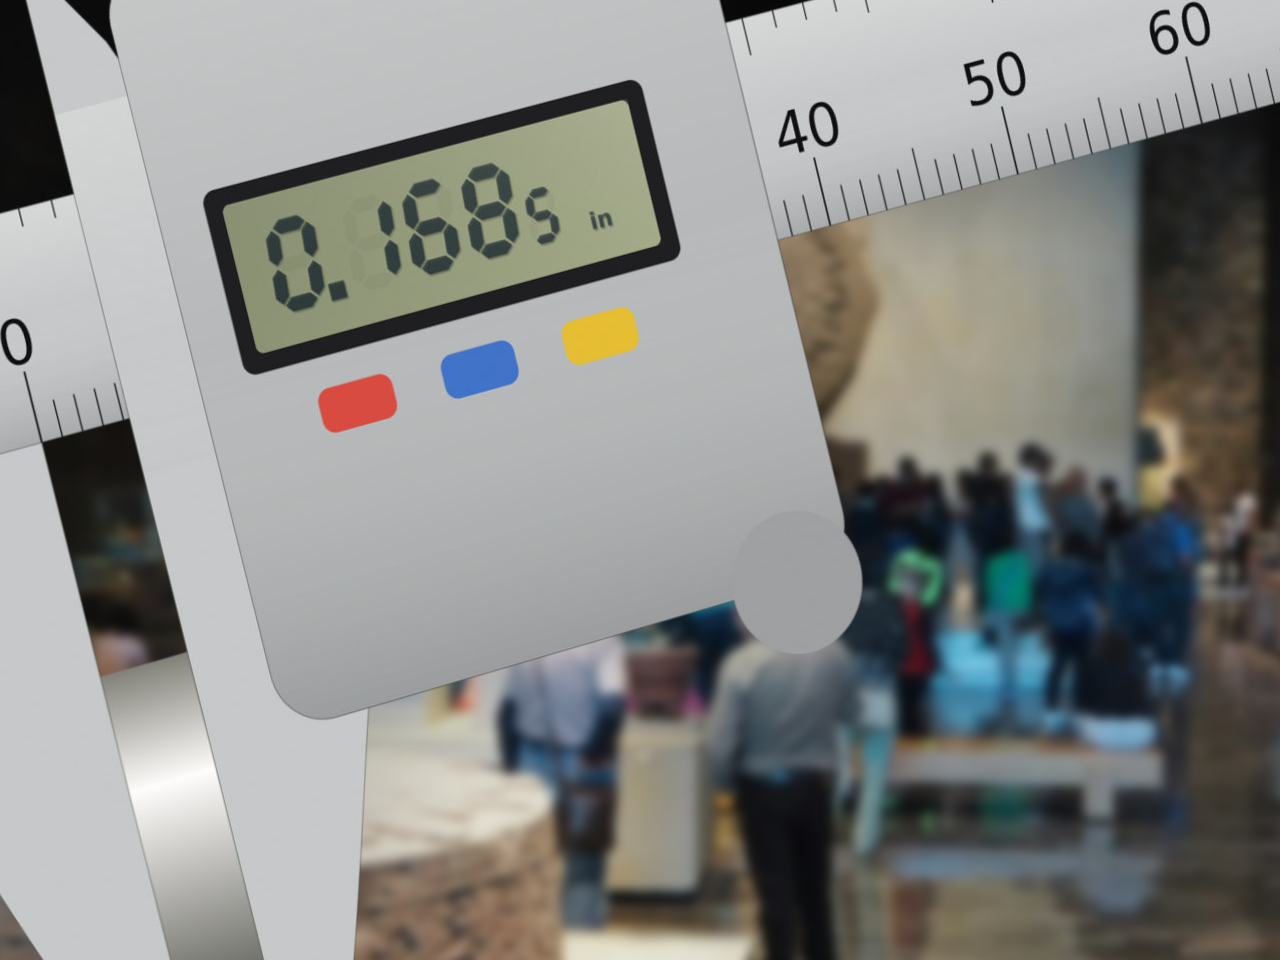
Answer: {"value": 0.1685, "unit": "in"}
